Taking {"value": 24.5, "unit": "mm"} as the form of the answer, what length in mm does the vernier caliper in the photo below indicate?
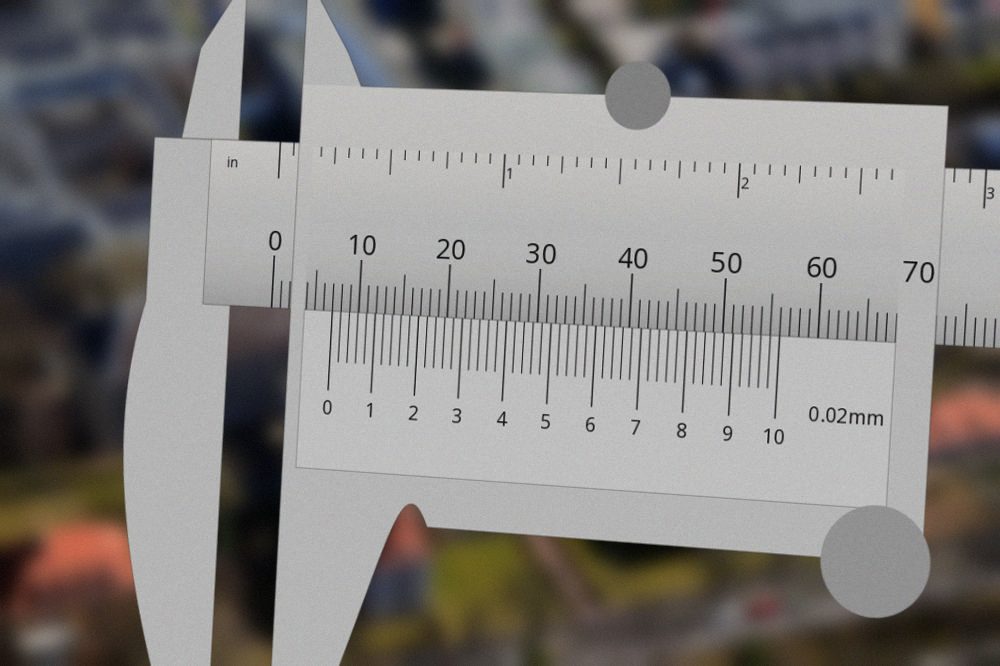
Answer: {"value": 7.0, "unit": "mm"}
